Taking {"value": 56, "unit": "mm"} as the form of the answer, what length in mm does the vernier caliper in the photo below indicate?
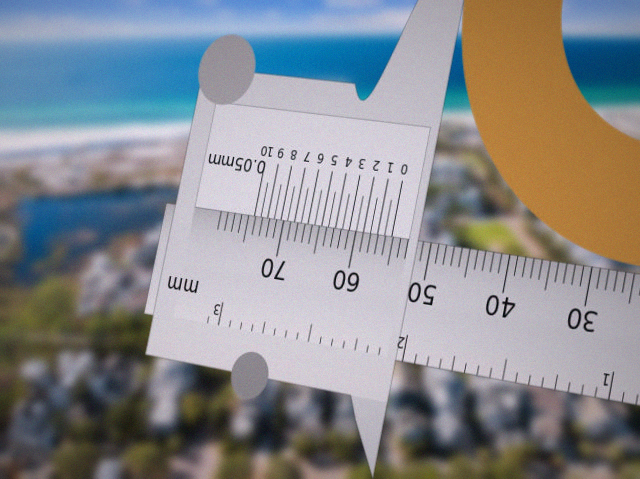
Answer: {"value": 55.2, "unit": "mm"}
